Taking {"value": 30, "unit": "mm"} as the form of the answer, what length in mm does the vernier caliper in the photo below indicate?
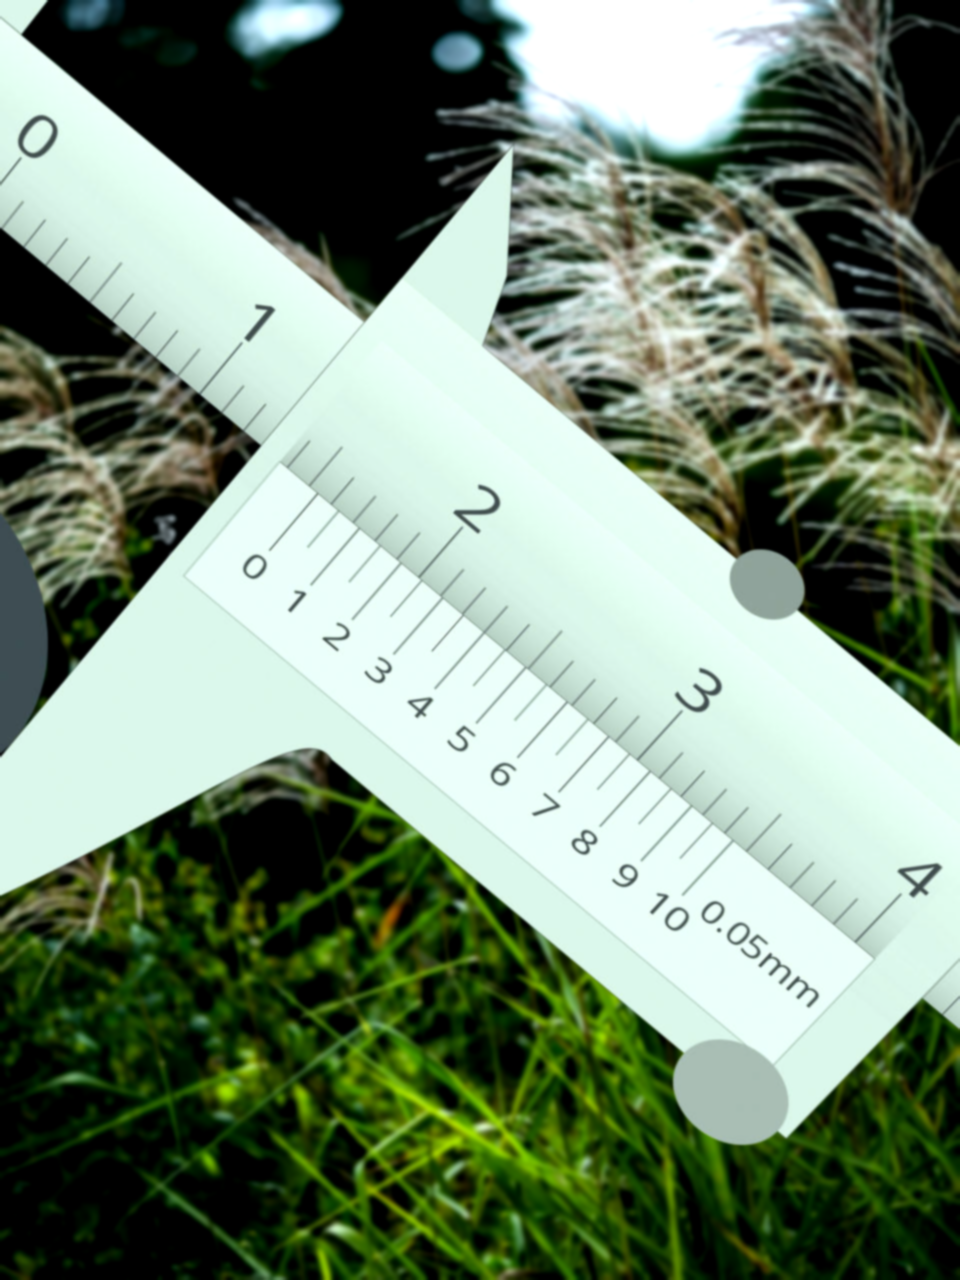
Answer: {"value": 15.4, "unit": "mm"}
